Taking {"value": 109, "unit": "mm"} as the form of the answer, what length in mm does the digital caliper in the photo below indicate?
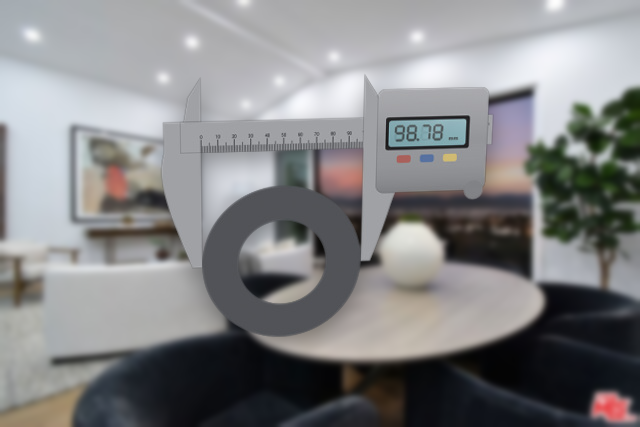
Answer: {"value": 98.78, "unit": "mm"}
